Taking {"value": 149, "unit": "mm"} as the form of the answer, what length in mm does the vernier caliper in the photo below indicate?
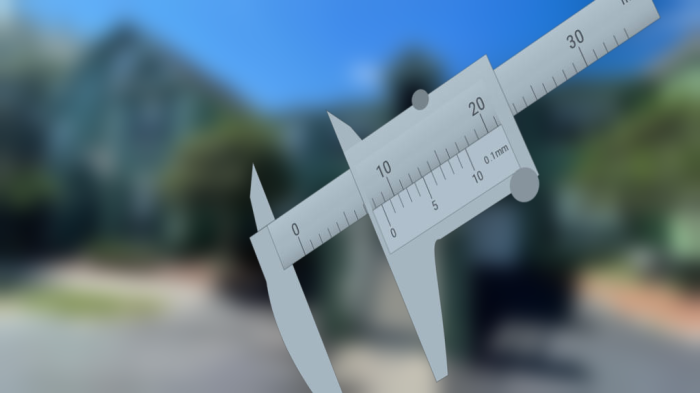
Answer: {"value": 8.6, "unit": "mm"}
